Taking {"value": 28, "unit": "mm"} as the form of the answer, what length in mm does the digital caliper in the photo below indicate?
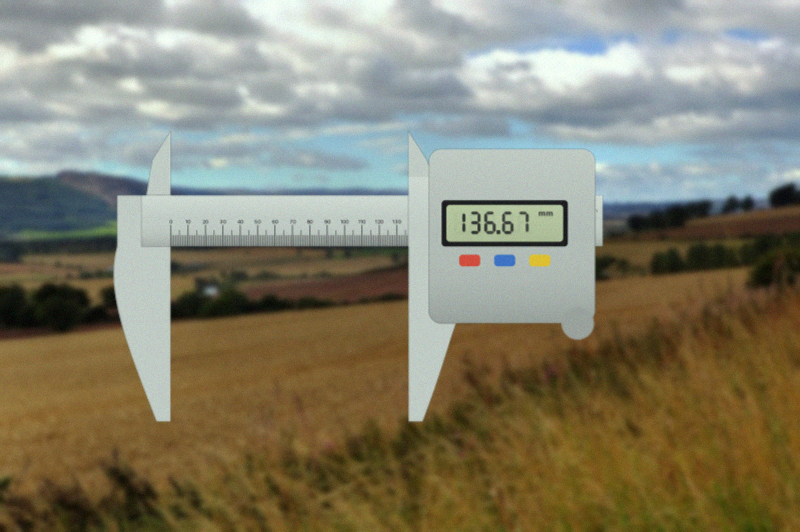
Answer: {"value": 136.67, "unit": "mm"}
